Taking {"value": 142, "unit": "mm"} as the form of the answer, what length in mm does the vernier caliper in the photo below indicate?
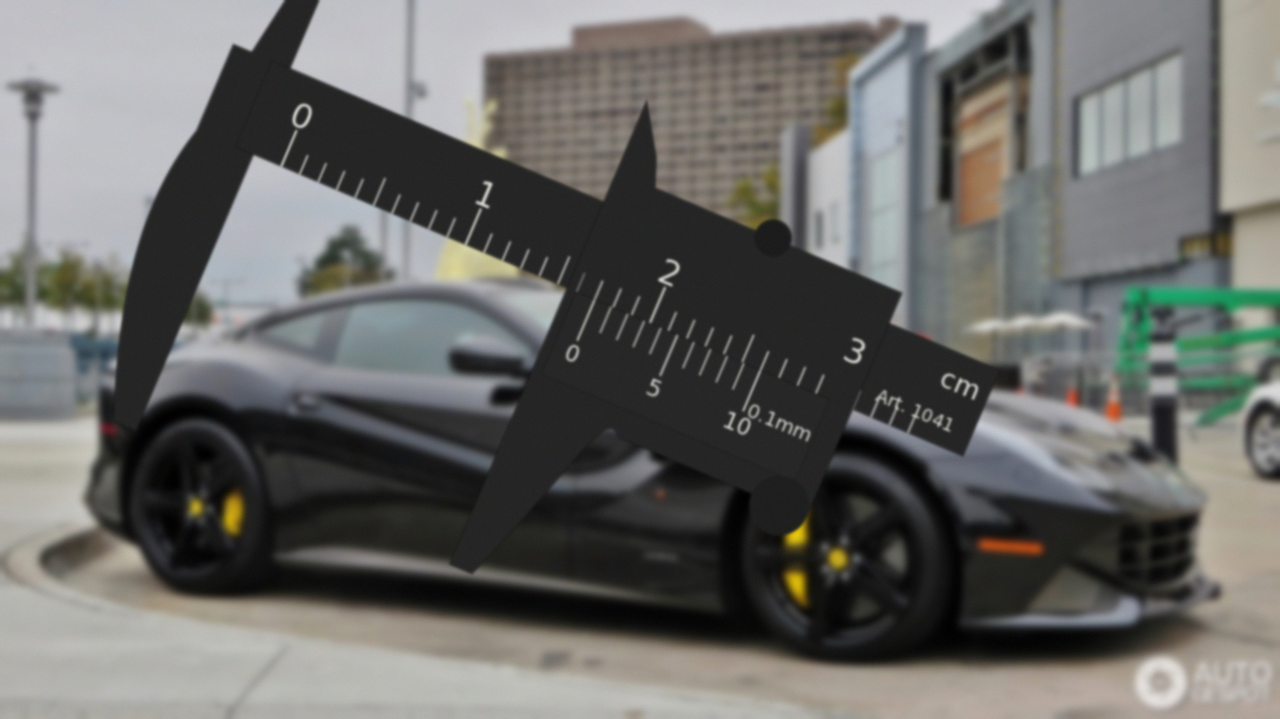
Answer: {"value": 17.0, "unit": "mm"}
